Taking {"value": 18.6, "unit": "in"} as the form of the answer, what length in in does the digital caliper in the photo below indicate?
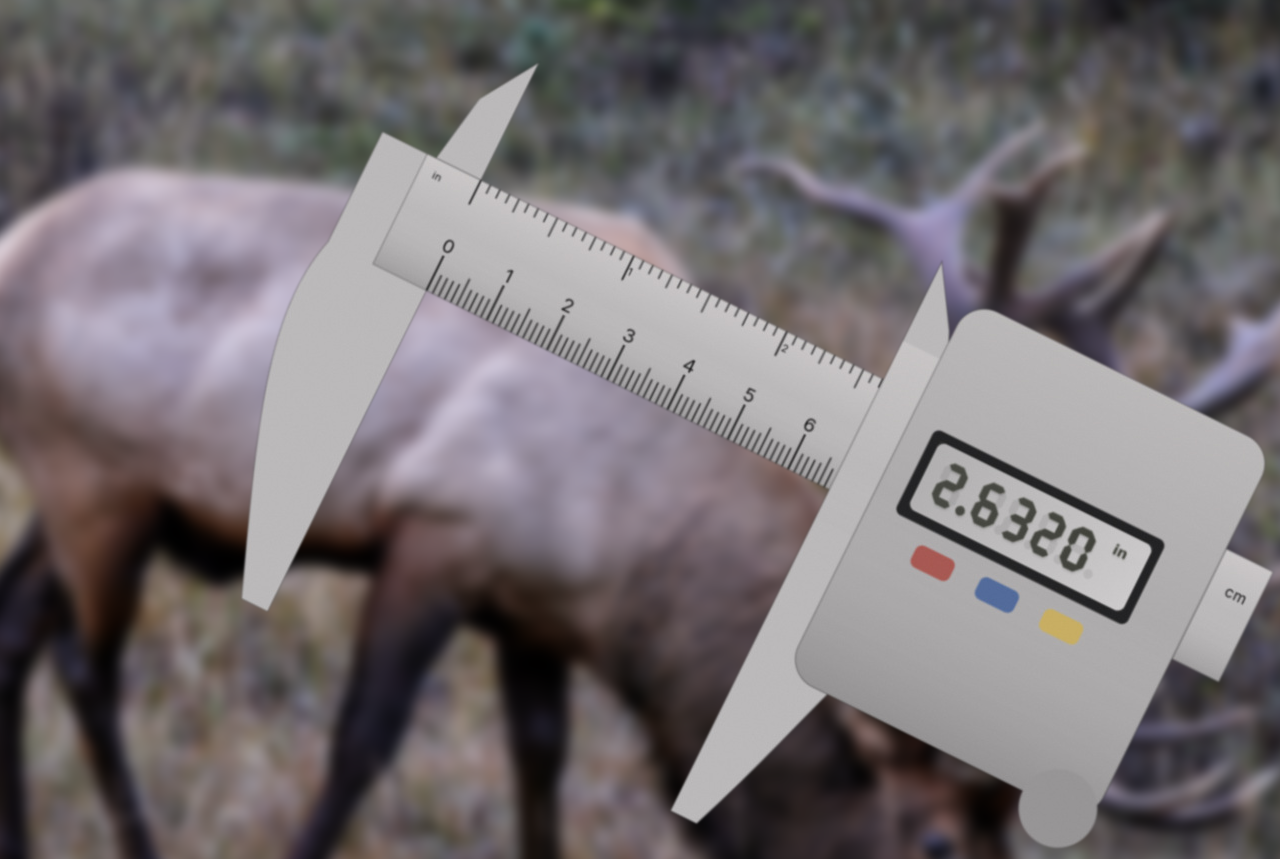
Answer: {"value": 2.6320, "unit": "in"}
